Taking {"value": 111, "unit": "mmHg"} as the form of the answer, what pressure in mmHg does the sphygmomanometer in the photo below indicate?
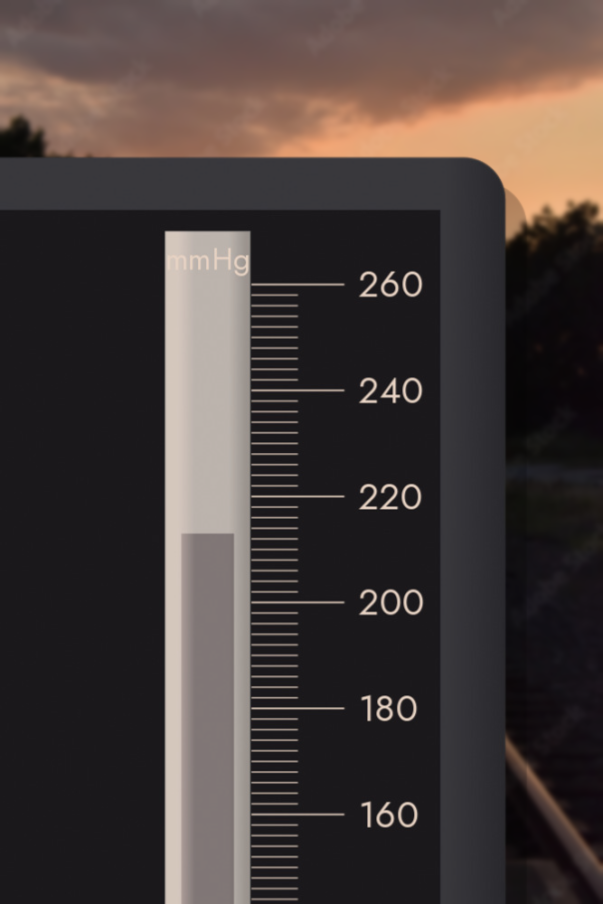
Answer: {"value": 213, "unit": "mmHg"}
